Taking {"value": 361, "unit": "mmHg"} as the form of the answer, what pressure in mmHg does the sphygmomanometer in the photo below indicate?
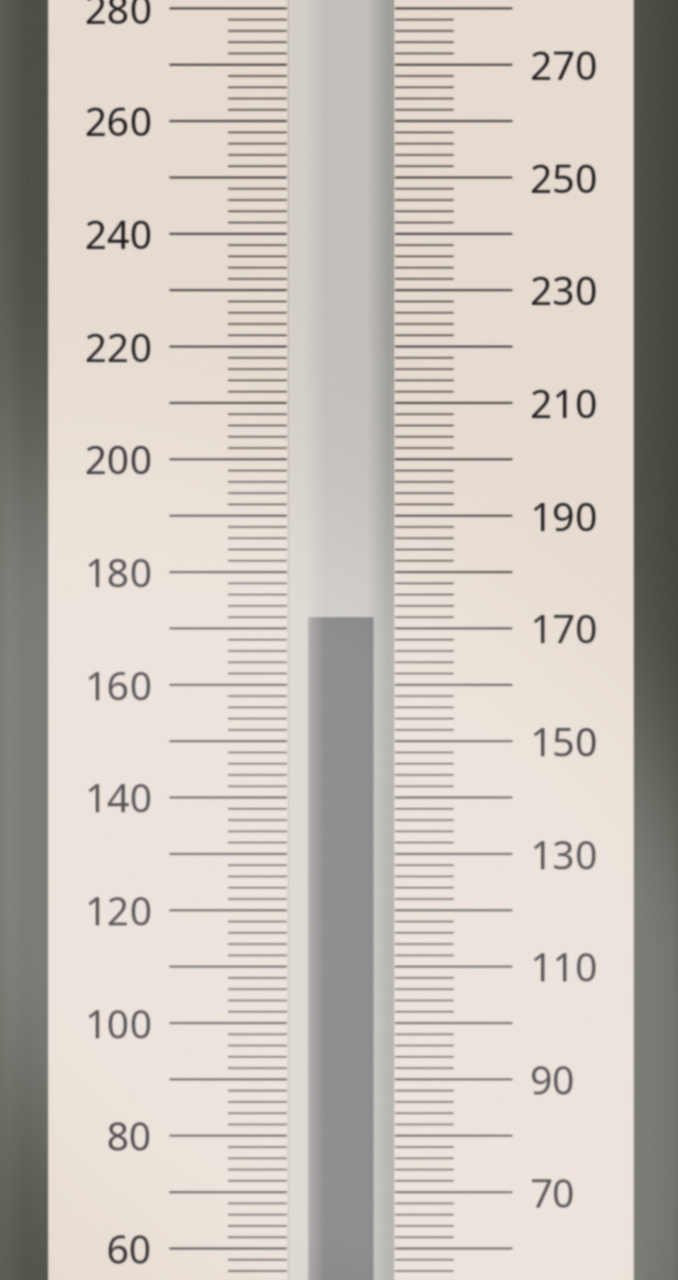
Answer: {"value": 172, "unit": "mmHg"}
